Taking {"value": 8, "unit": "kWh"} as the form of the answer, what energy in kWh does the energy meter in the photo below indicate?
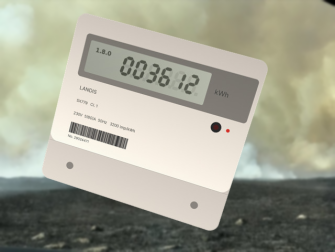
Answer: {"value": 3612, "unit": "kWh"}
